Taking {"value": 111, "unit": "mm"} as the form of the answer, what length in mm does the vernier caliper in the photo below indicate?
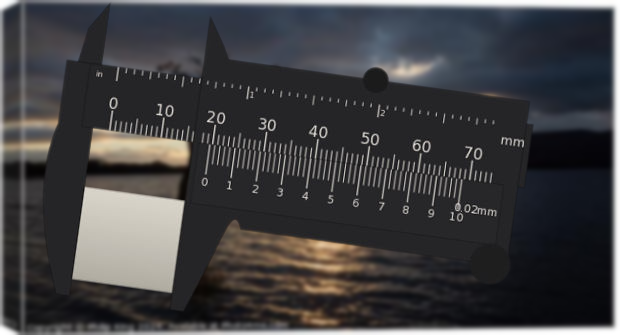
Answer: {"value": 19.5, "unit": "mm"}
